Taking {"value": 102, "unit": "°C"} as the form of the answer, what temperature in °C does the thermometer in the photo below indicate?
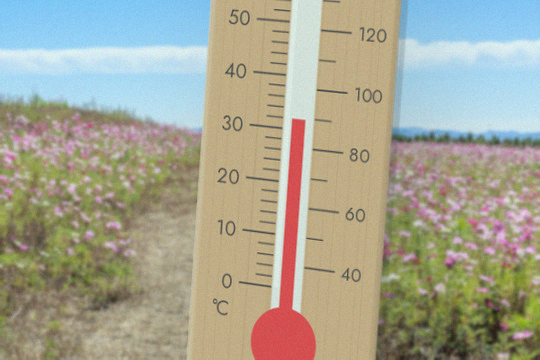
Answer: {"value": 32, "unit": "°C"}
